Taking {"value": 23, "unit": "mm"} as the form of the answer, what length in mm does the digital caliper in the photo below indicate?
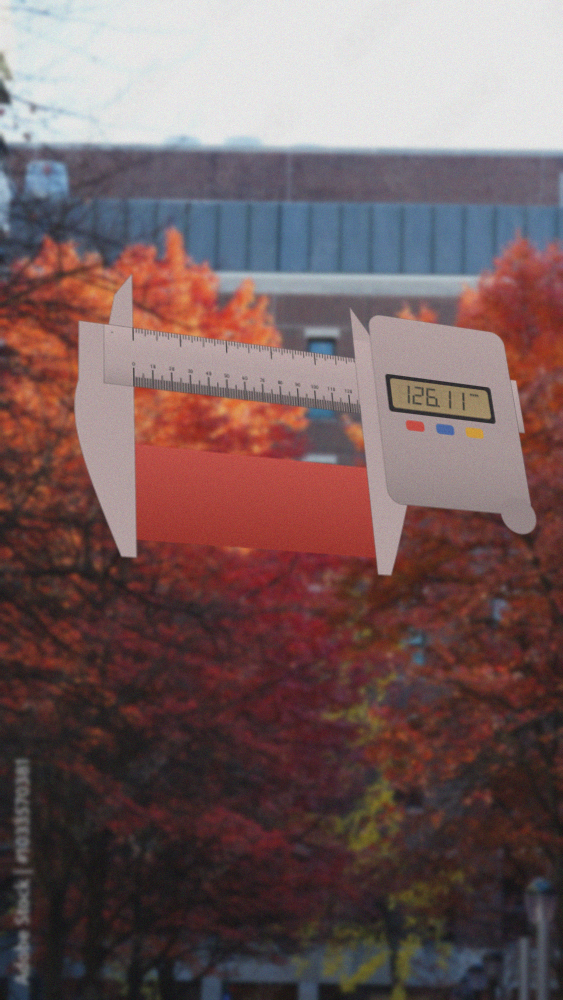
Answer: {"value": 126.11, "unit": "mm"}
